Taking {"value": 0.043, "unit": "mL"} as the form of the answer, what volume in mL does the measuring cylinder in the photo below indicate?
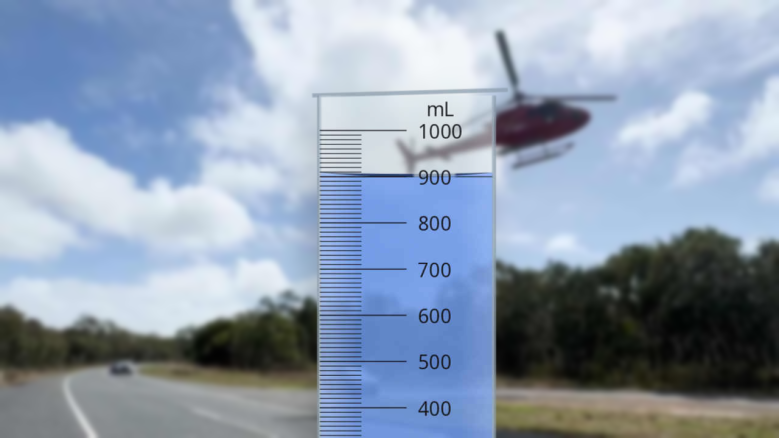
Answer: {"value": 900, "unit": "mL"}
